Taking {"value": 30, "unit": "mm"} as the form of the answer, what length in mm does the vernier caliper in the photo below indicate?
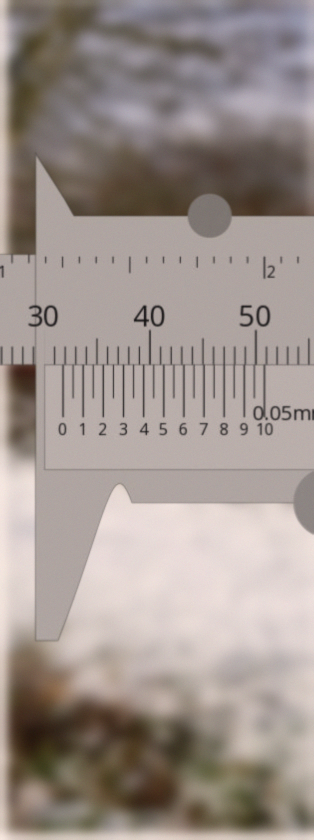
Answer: {"value": 31.8, "unit": "mm"}
